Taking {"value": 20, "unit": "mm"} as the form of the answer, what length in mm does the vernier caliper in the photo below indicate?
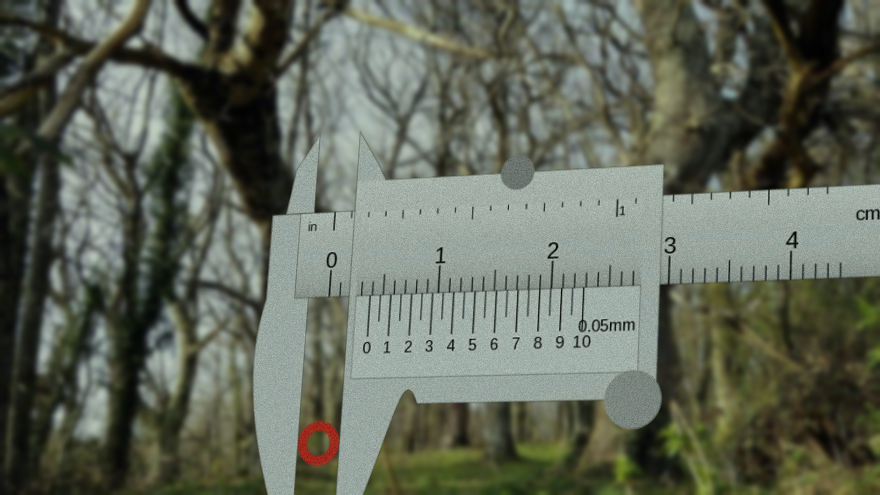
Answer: {"value": 3.8, "unit": "mm"}
